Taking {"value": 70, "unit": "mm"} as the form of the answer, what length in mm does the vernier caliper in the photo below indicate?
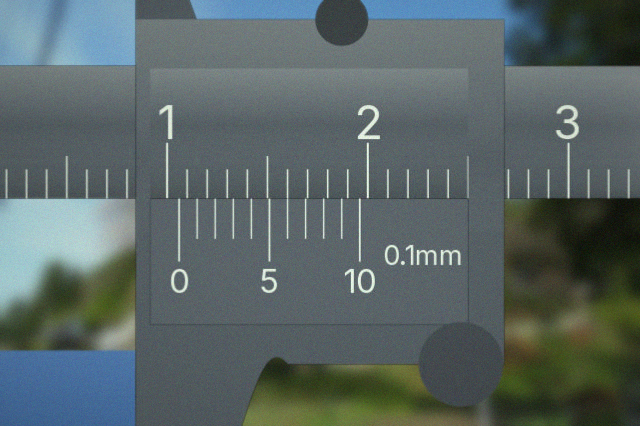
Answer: {"value": 10.6, "unit": "mm"}
